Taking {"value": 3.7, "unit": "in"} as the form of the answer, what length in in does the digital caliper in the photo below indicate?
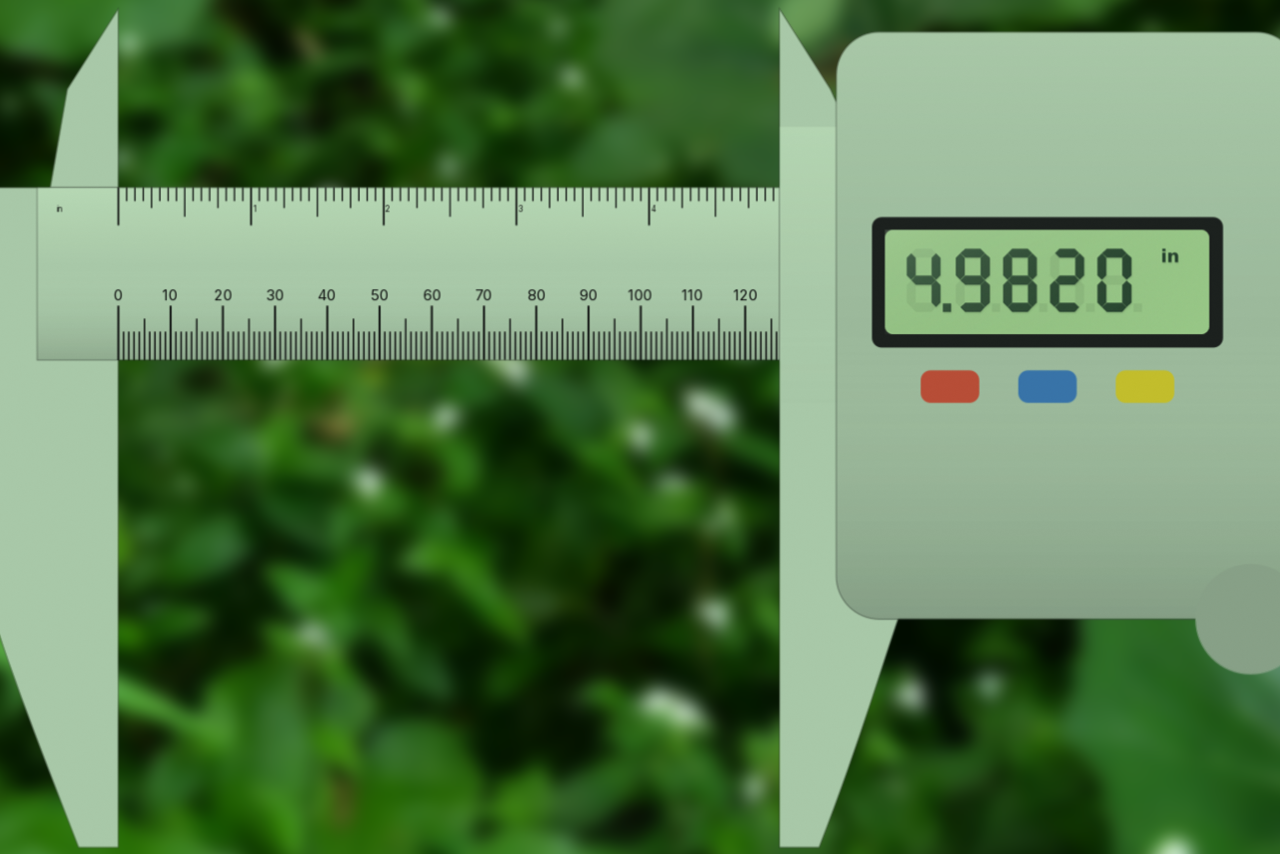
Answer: {"value": 4.9820, "unit": "in"}
